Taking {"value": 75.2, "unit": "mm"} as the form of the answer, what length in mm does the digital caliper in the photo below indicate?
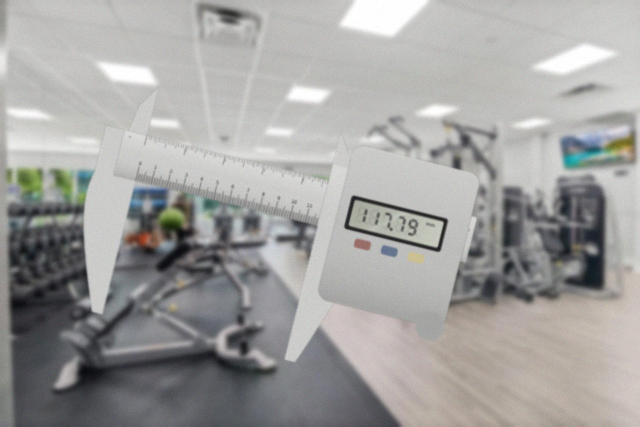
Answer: {"value": 117.79, "unit": "mm"}
